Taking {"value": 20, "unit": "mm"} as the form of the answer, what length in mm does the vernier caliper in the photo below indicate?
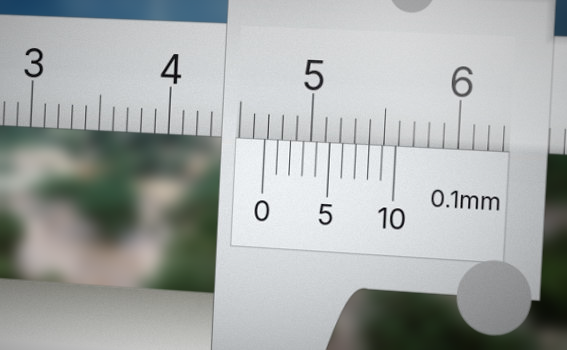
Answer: {"value": 46.8, "unit": "mm"}
